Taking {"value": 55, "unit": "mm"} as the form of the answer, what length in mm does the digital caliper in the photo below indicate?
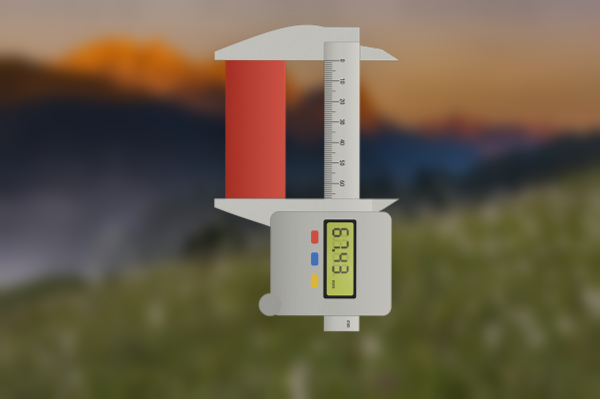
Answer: {"value": 67.43, "unit": "mm"}
